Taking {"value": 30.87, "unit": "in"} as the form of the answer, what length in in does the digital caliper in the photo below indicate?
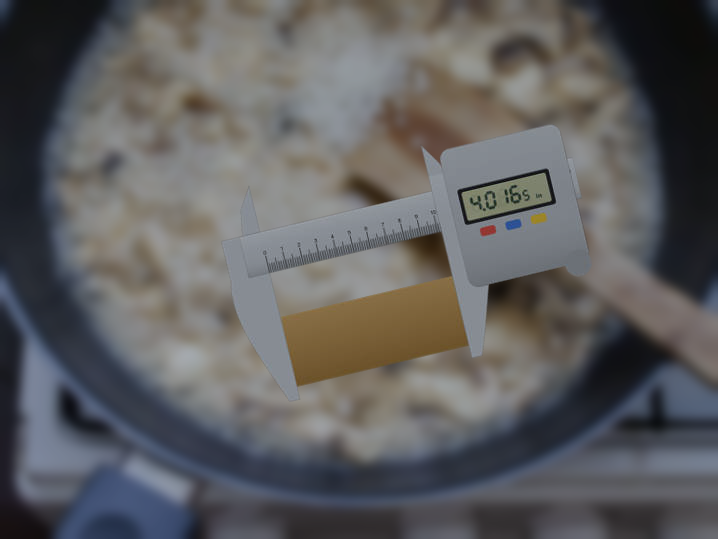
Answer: {"value": 4.0165, "unit": "in"}
